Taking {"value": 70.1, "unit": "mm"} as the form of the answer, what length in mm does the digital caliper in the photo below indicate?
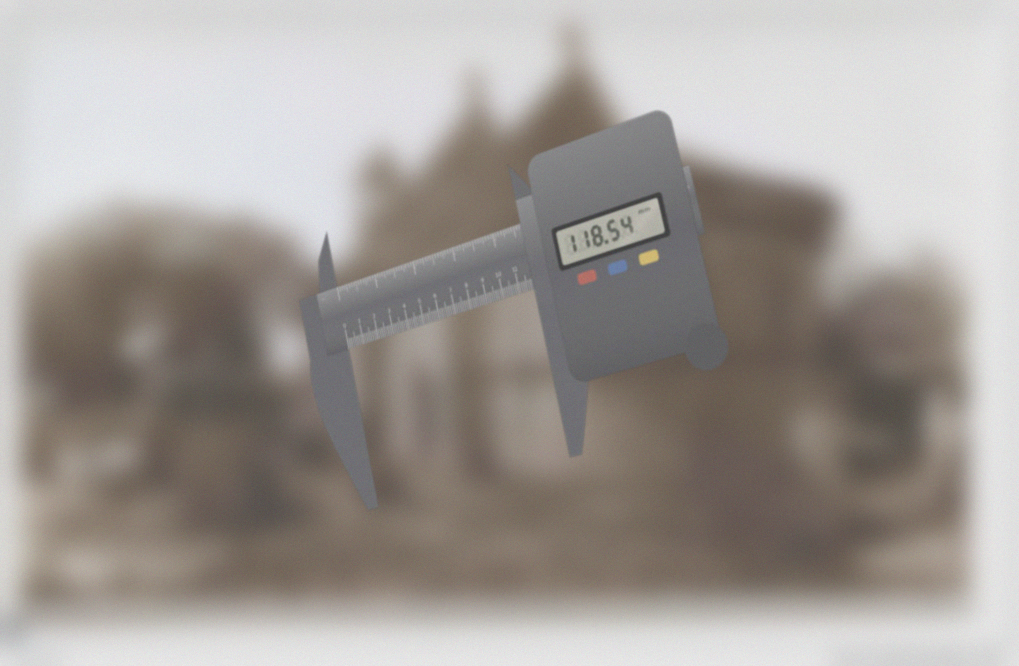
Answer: {"value": 118.54, "unit": "mm"}
